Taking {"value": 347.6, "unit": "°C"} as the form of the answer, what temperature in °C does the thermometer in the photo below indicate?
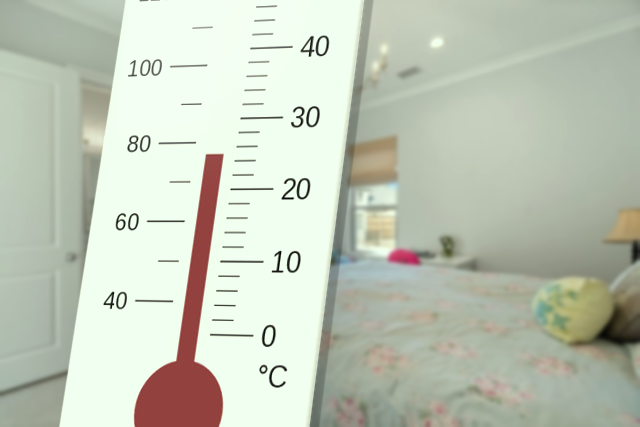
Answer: {"value": 25, "unit": "°C"}
